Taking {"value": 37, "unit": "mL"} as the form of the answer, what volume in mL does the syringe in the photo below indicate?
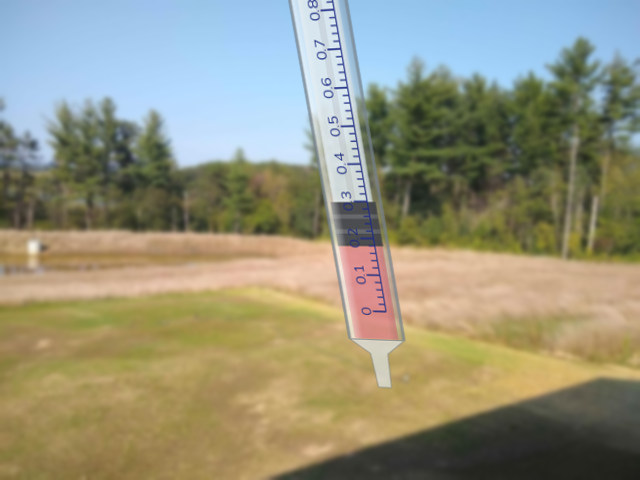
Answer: {"value": 0.18, "unit": "mL"}
